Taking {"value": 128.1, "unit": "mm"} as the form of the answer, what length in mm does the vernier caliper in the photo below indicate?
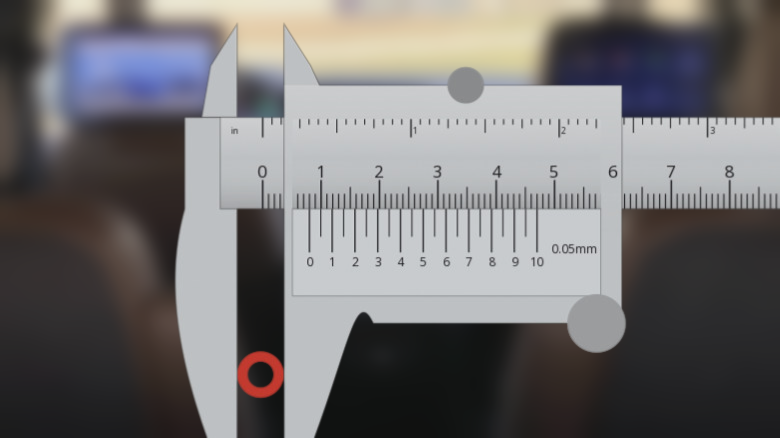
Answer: {"value": 8.0, "unit": "mm"}
